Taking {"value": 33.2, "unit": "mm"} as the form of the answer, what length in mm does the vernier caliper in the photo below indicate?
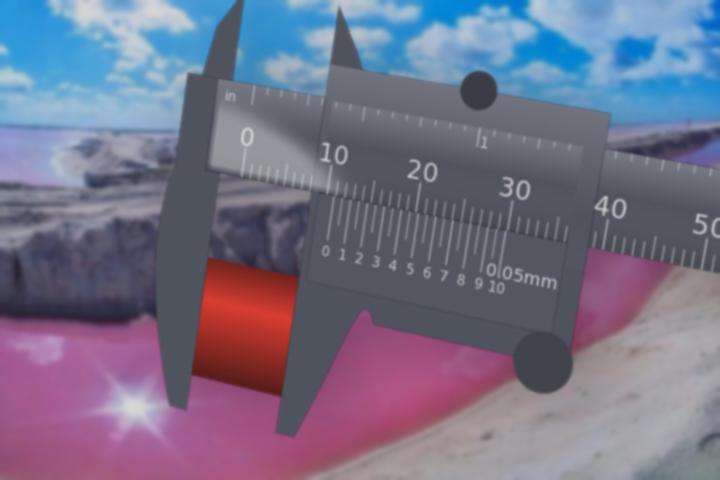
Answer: {"value": 10.8, "unit": "mm"}
